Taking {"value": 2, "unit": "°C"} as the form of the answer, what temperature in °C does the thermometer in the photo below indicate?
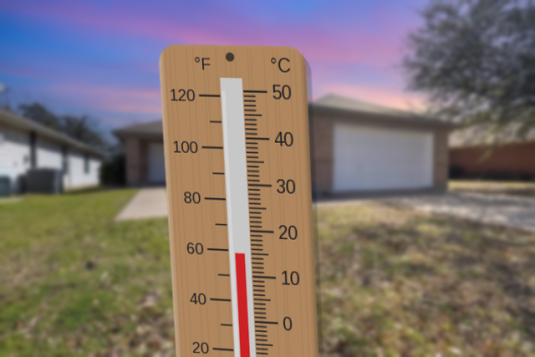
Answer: {"value": 15, "unit": "°C"}
